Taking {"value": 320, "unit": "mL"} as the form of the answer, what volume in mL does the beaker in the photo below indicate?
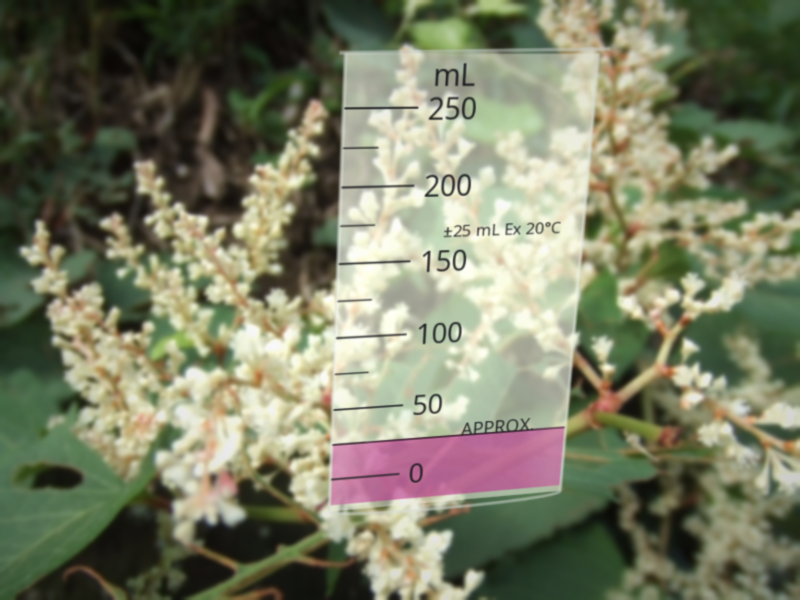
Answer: {"value": 25, "unit": "mL"}
